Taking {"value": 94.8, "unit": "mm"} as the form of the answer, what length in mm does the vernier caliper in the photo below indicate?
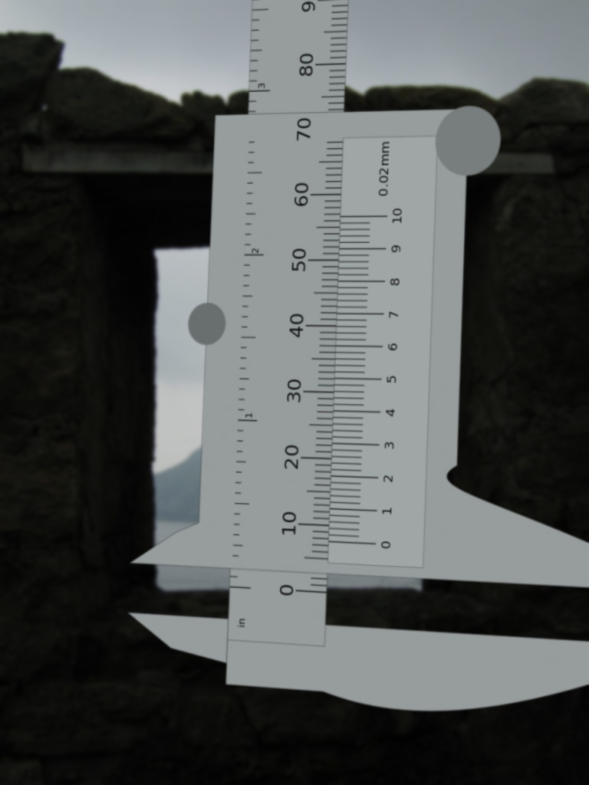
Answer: {"value": 7.6, "unit": "mm"}
